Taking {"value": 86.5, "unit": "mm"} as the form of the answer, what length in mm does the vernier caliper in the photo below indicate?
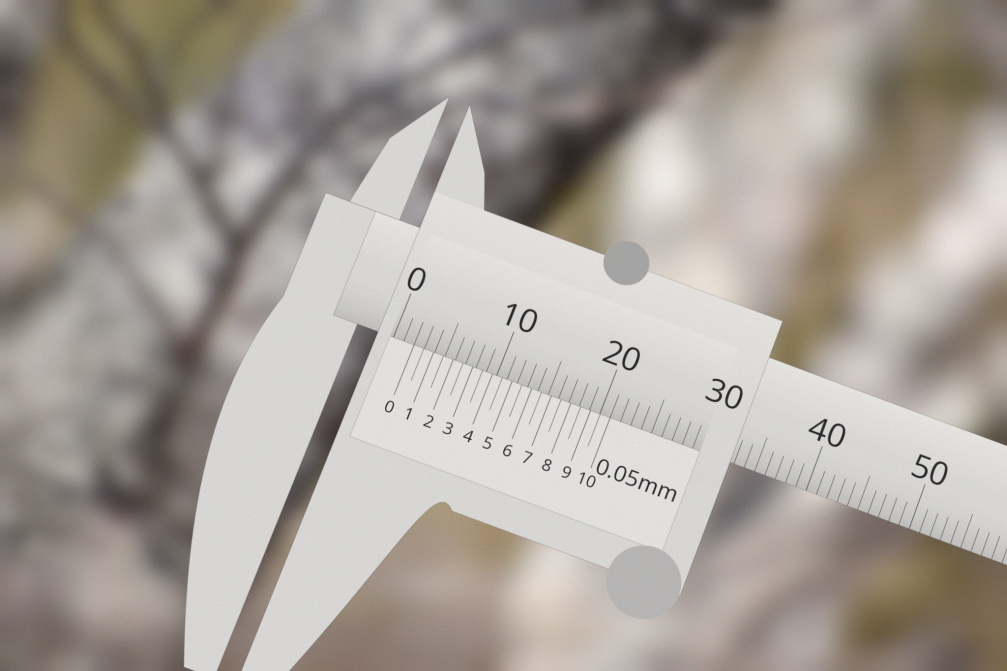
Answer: {"value": 2.0, "unit": "mm"}
